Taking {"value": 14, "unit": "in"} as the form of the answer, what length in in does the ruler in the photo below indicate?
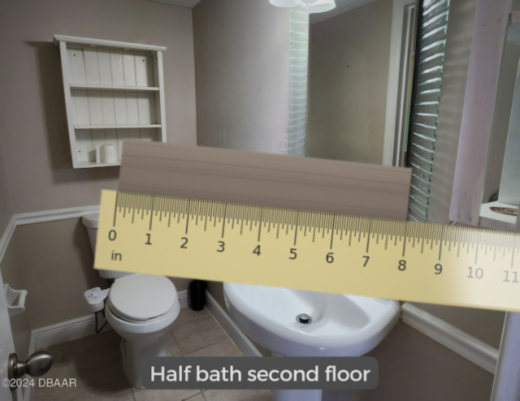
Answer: {"value": 8, "unit": "in"}
